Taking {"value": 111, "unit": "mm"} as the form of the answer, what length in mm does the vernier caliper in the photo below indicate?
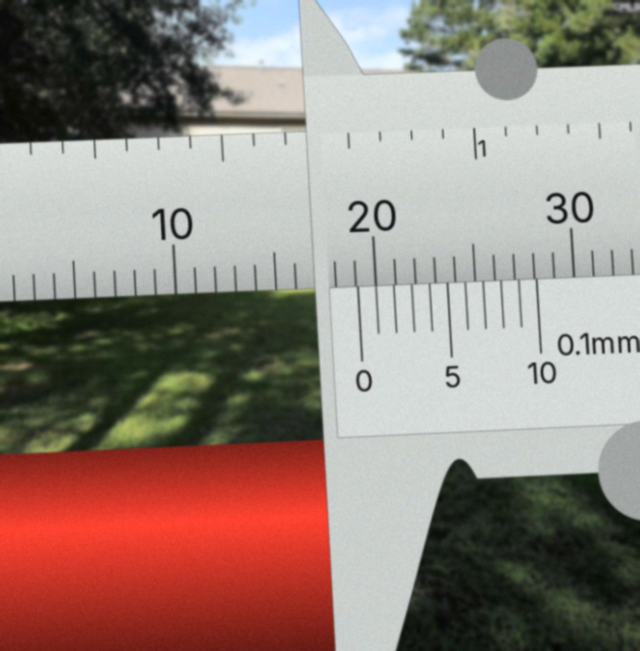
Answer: {"value": 19.1, "unit": "mm"}
